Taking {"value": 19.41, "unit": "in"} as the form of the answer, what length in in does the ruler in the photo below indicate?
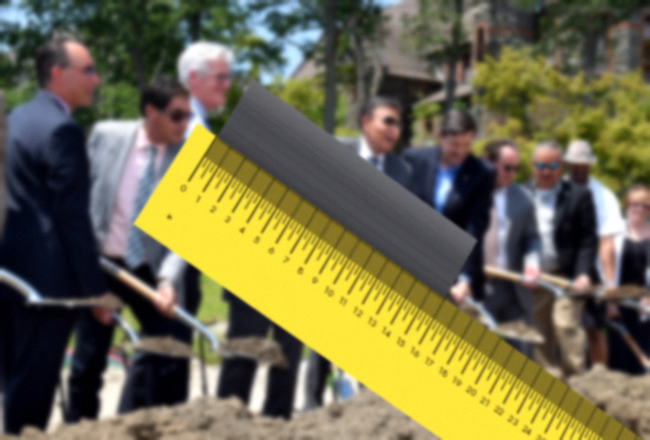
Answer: {"value": 16, "unit": "in"}
